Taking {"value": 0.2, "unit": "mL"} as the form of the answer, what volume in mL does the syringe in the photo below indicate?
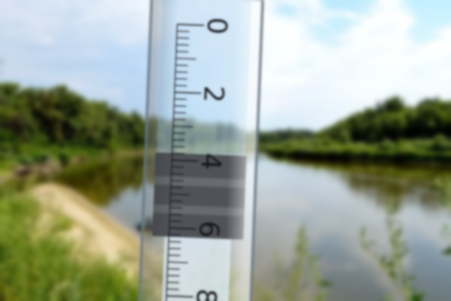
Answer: {"value": 3.8, "unit": "mL"}
